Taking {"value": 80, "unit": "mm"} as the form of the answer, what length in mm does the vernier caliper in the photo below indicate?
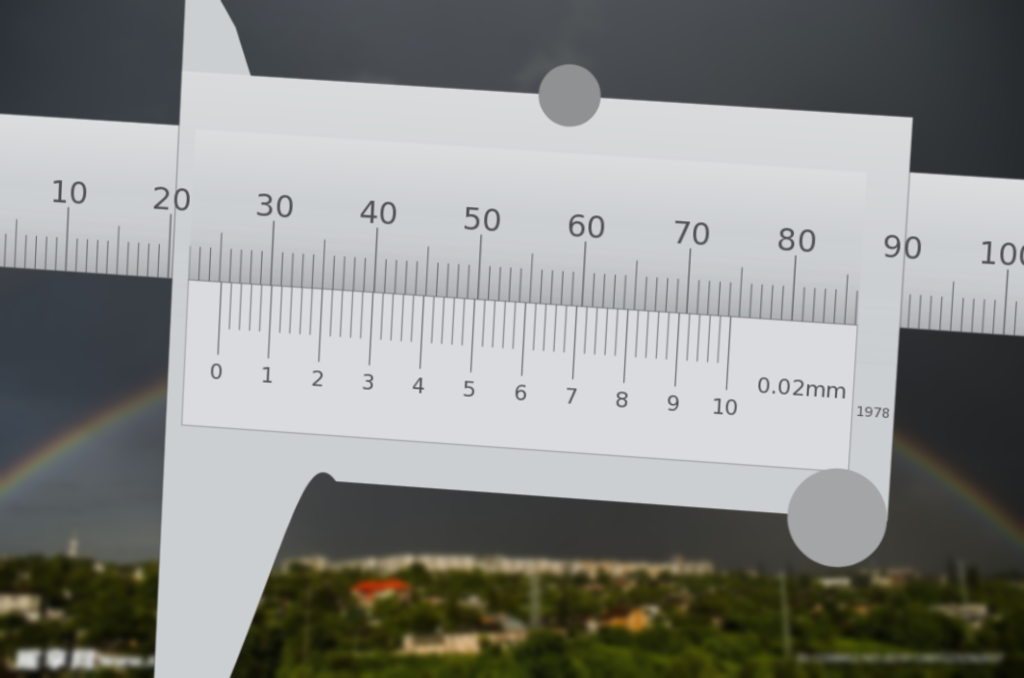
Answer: {"value": 25.2, "unit": "mm"}
